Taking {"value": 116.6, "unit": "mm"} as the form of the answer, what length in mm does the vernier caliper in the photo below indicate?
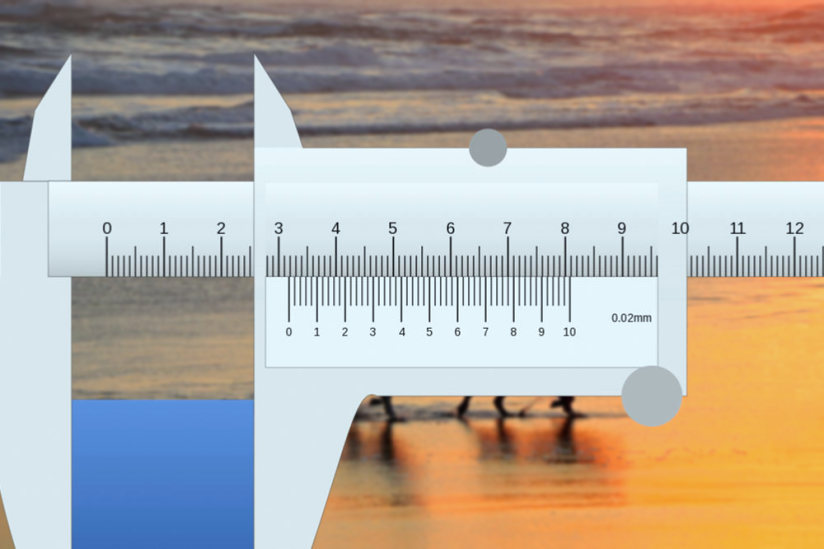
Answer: {"value": 31.8, "unit": "mm"}
